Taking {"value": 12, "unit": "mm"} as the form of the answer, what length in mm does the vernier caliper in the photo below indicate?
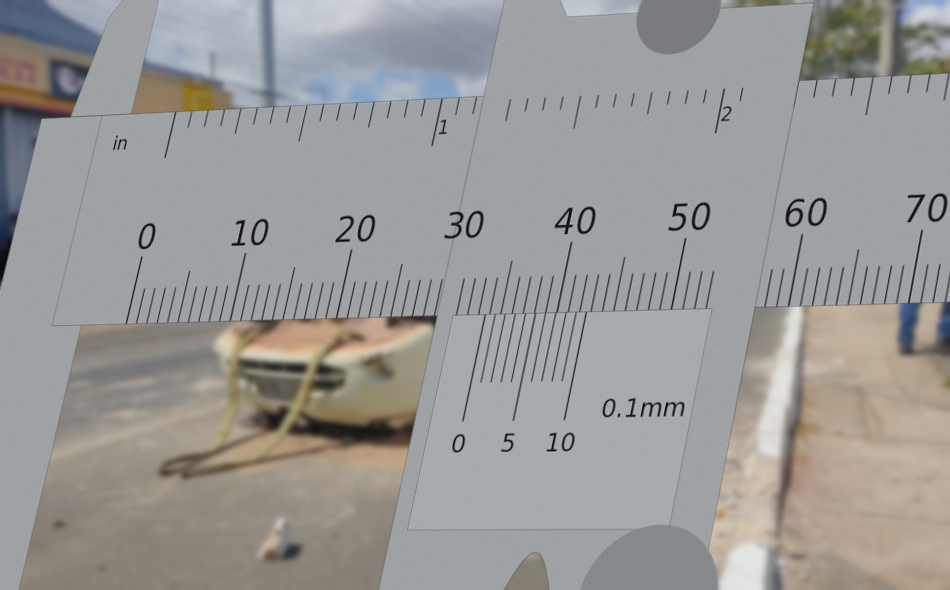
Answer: {"value": 33.6, "unit": "mm"}
